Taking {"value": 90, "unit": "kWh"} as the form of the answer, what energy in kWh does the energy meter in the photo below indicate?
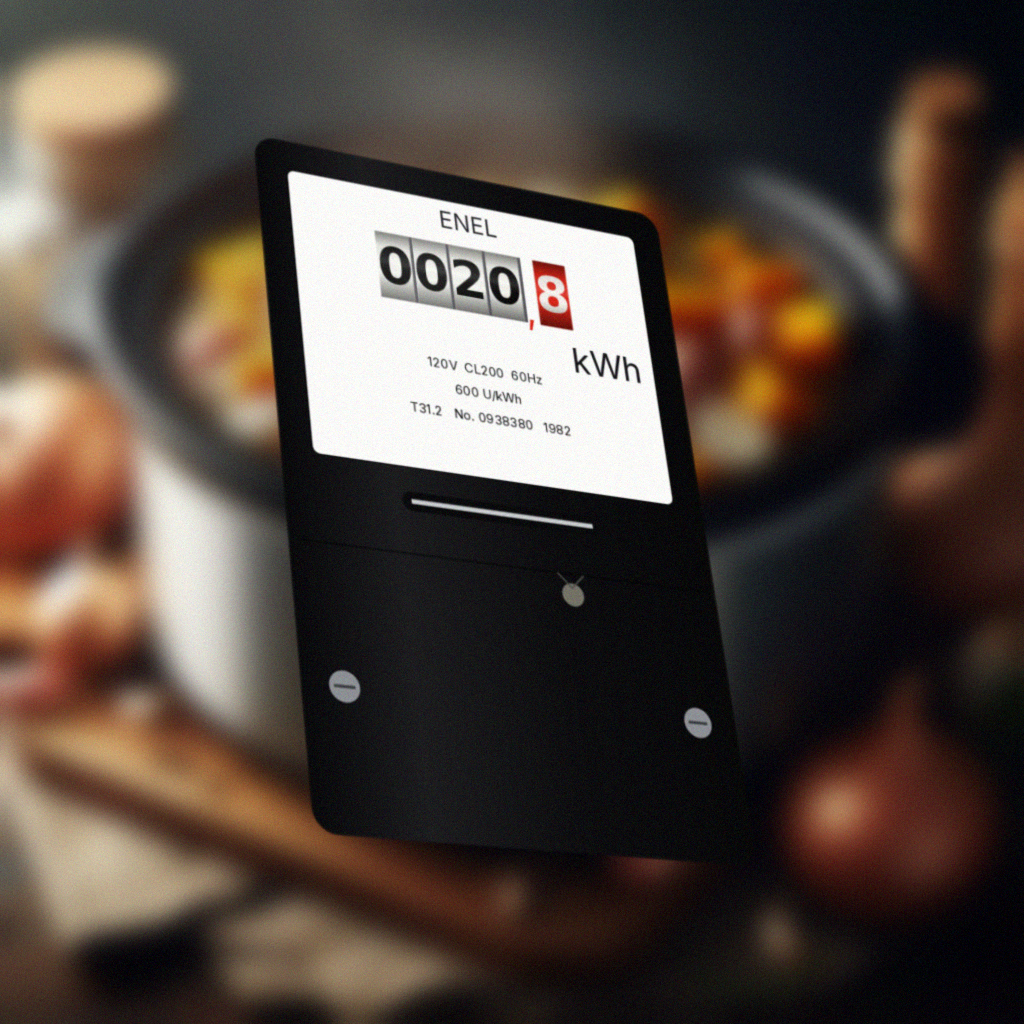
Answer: {"value": 20.8, "unit": "kWh"}
